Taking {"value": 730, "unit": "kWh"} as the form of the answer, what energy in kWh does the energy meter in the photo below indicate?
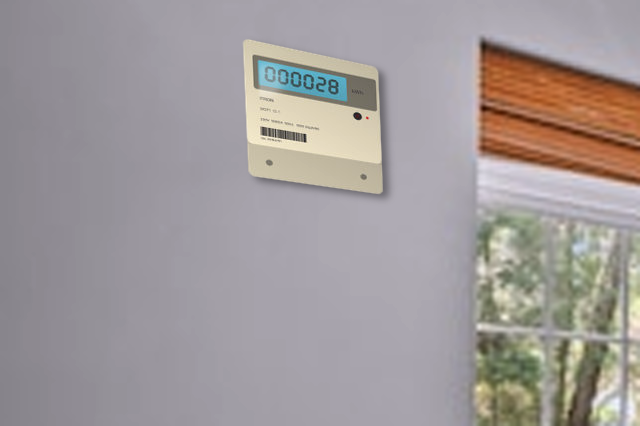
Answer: {"value": 28, "unit": "kWh"}
